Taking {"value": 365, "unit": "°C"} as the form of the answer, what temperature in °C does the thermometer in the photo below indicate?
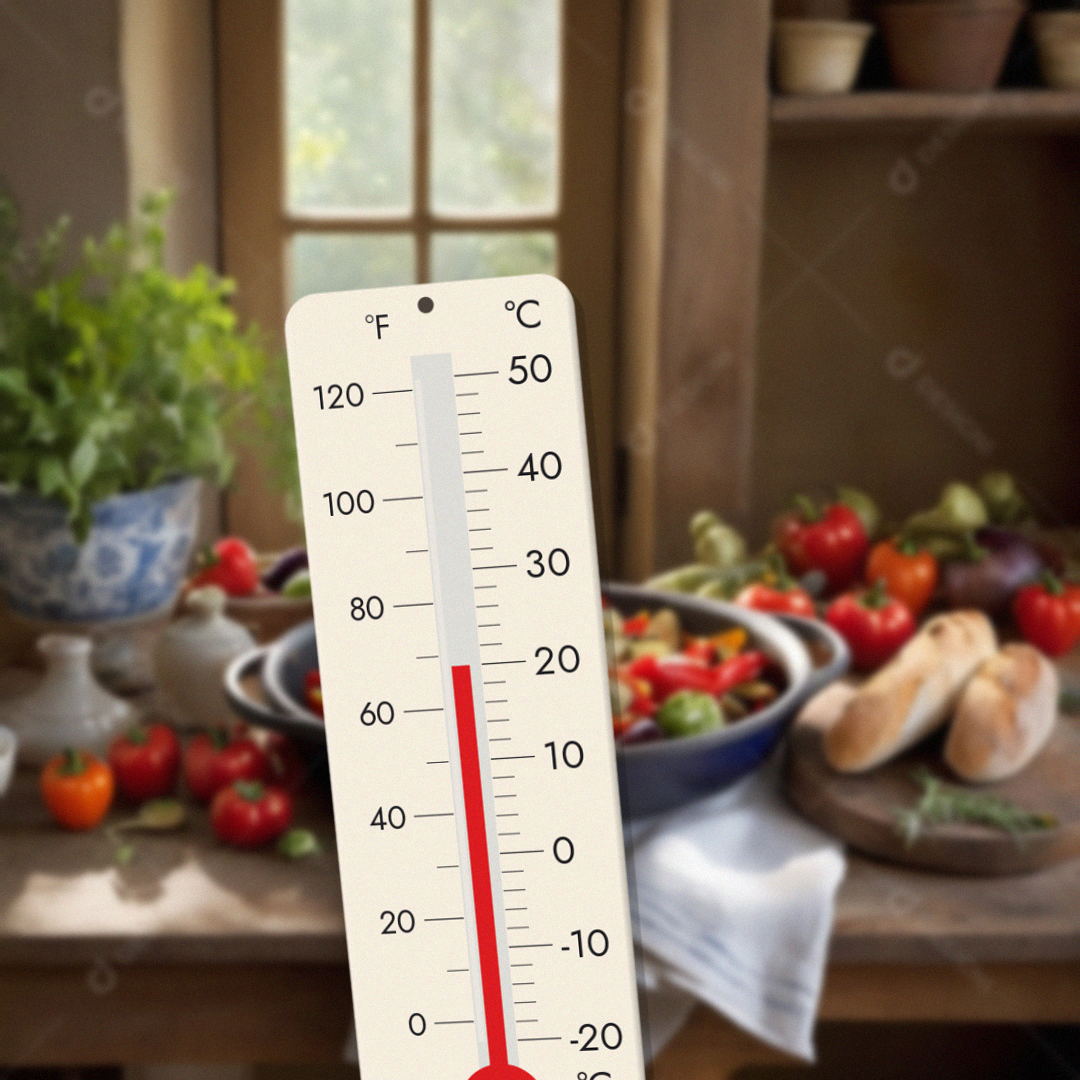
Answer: {"value": 20, "unit": "°C"}
